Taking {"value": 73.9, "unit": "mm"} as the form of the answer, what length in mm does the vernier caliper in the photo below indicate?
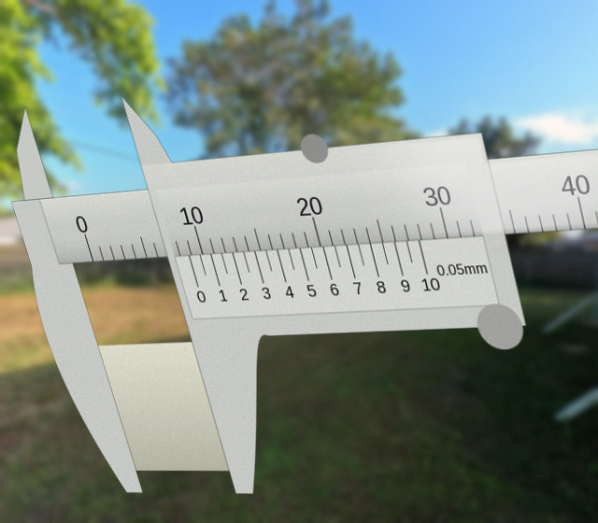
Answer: {"value": 8.8, "unit": "mm"}
